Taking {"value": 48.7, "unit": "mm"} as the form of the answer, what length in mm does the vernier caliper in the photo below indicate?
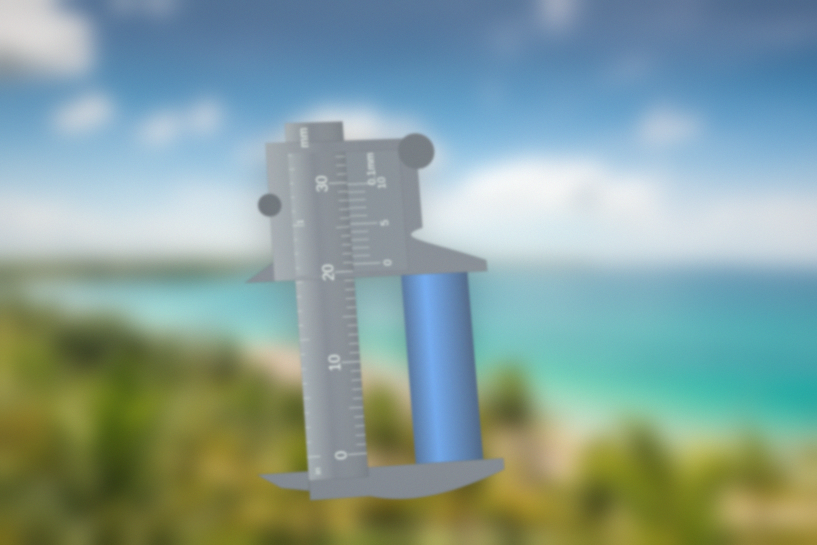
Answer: {"value": 20.8, "unit": "mm"}
